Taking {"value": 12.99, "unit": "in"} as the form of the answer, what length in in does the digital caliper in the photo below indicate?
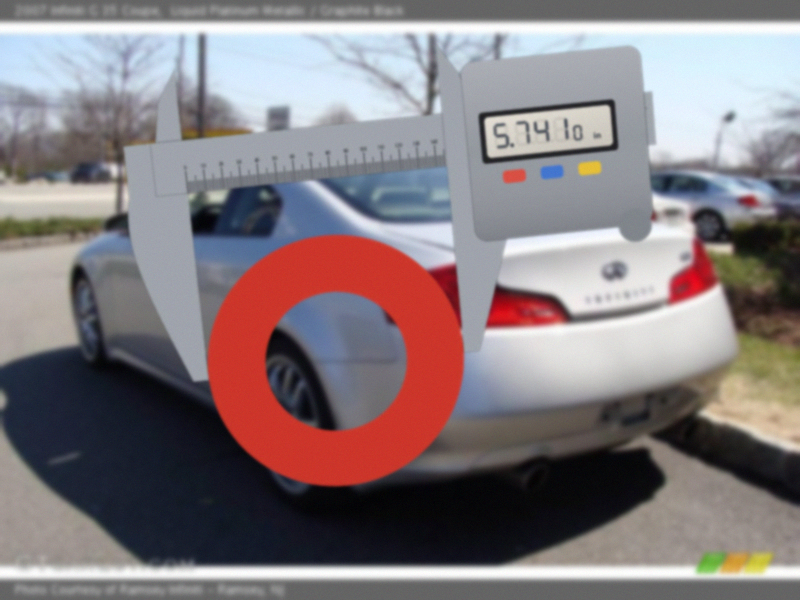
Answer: {"value": 5.7410, "unit": "in"}
